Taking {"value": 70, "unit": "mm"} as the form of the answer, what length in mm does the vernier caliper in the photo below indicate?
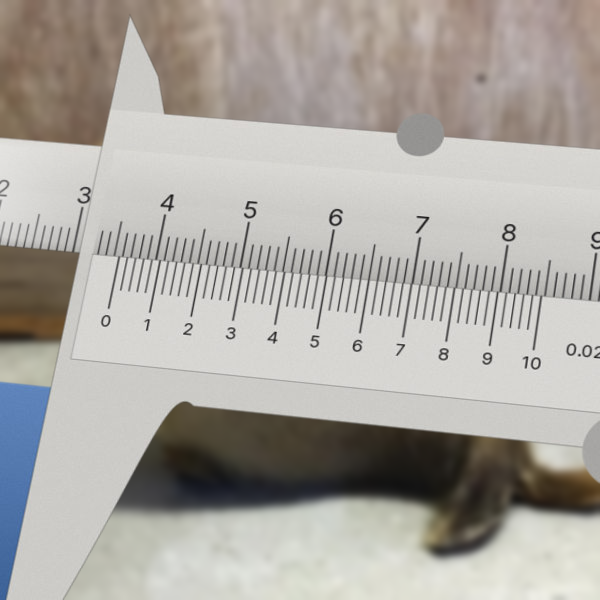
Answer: {"value": 35.6, "unit": "mm"}
